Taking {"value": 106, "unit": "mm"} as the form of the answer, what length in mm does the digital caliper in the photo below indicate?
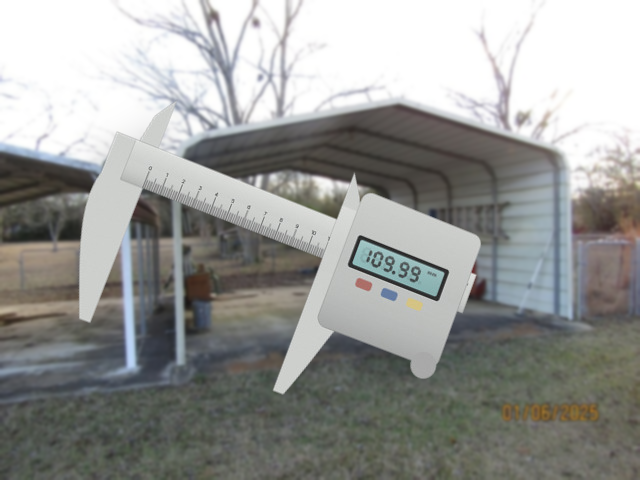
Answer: {"value": 109.99, "unit": "mm"}
